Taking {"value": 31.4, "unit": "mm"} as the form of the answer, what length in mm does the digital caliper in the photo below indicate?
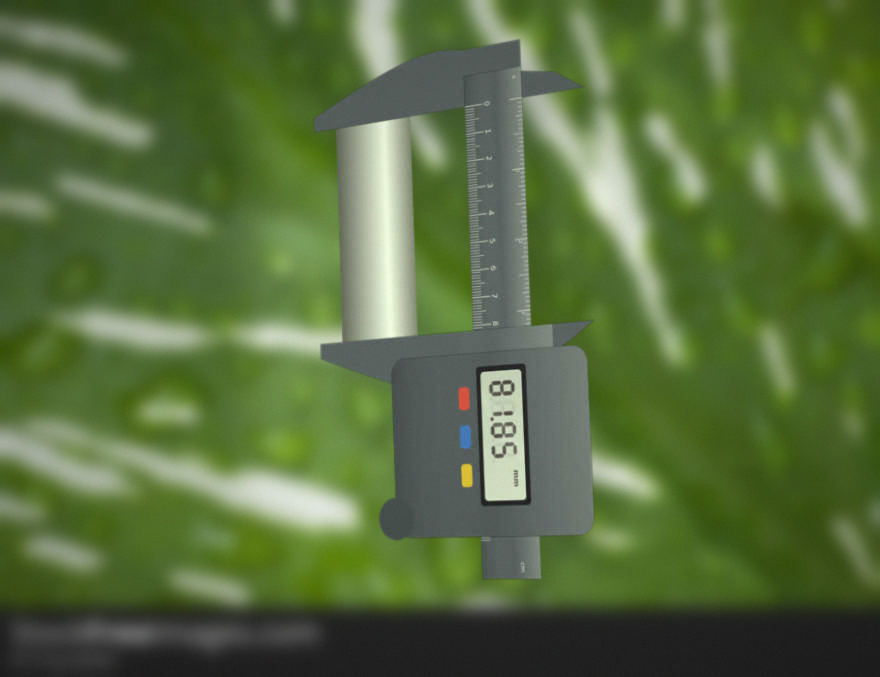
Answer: {"value": 81.85, "unit": "mm"}
